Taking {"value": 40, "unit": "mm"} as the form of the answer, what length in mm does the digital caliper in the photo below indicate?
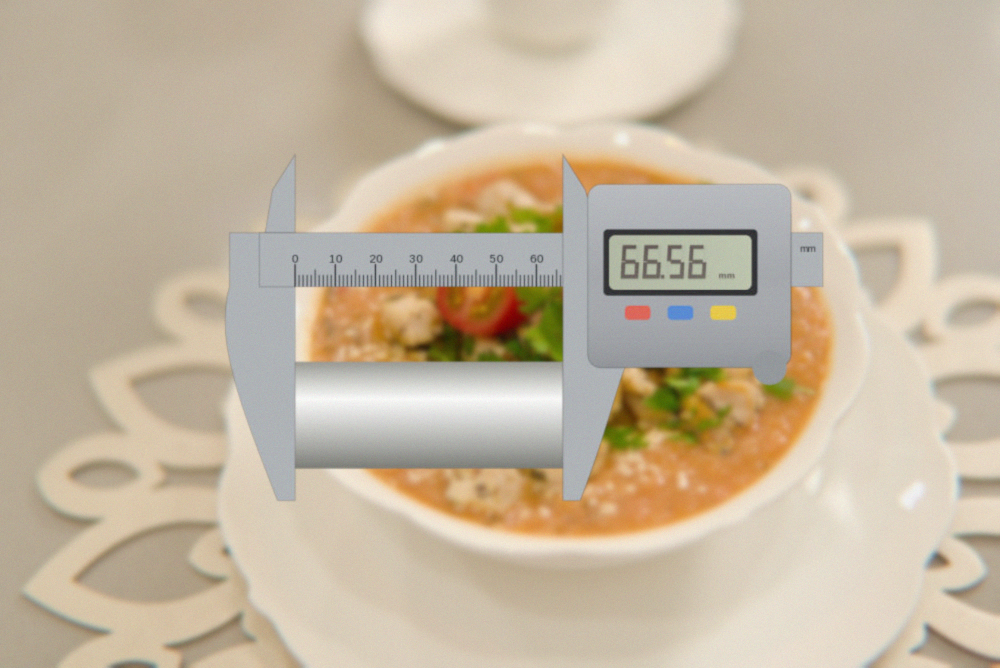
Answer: {"value": 66.56, "unit": "mm"}
